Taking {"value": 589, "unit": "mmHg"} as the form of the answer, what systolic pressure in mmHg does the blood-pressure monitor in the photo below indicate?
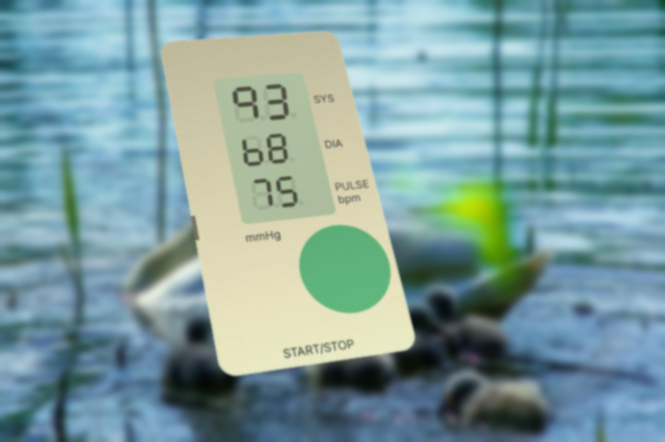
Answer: {"value": 93, "unit": "mmHg"}
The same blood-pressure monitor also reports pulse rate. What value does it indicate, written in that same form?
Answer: {"value": 75, "unit": "bpm"}
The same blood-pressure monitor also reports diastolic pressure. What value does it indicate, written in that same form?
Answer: {"value": 68, "unit": "mmHg"}
